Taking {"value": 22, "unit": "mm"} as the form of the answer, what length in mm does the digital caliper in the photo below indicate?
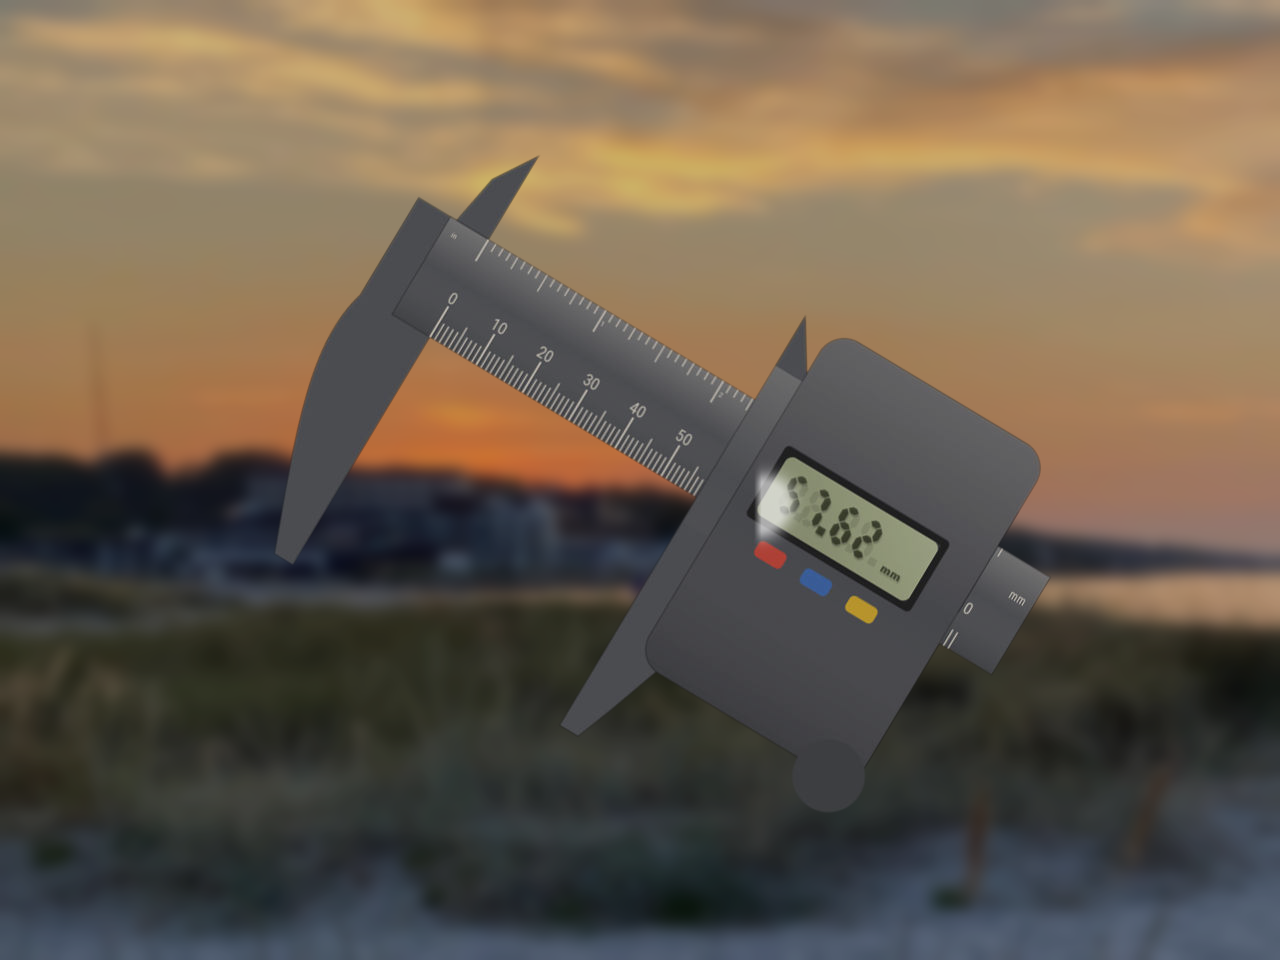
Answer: {"value": 57.62, "unit": "mm"}
